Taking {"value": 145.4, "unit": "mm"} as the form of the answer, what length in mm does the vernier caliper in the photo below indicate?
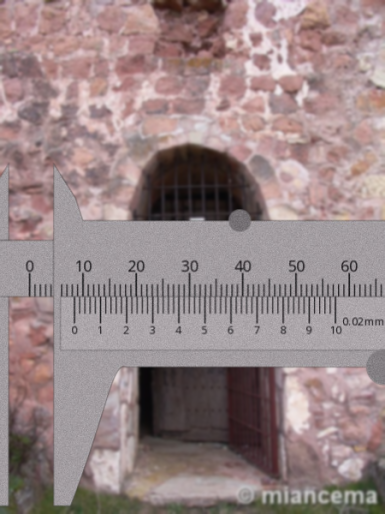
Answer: {"value": 8.4, "unit": "mm"}
